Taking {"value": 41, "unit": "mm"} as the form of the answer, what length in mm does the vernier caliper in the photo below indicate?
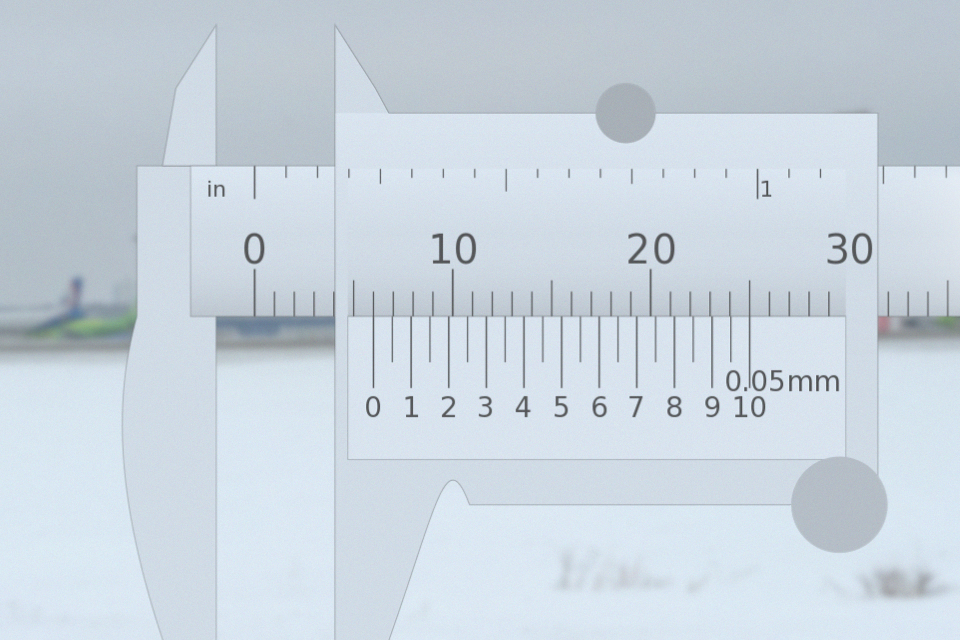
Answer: {"value": 6.0, "unit": "mm"}
